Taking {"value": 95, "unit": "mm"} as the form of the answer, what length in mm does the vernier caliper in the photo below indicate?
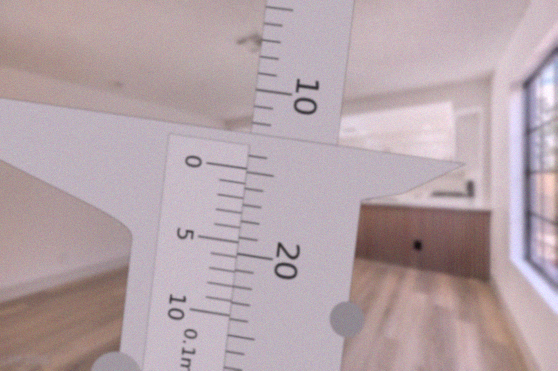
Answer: {"value": 14.8, "unit": "mm"}
